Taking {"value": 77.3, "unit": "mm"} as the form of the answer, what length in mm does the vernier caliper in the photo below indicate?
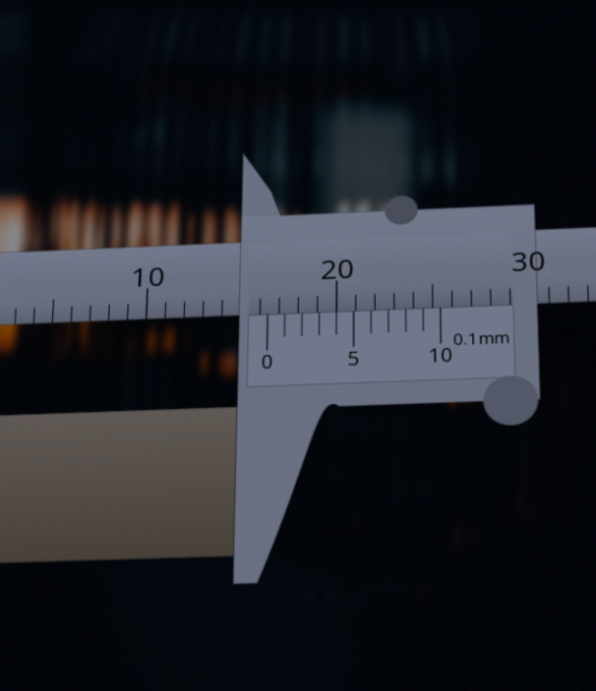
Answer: {"value": 16.4, "unit": "mm"}
